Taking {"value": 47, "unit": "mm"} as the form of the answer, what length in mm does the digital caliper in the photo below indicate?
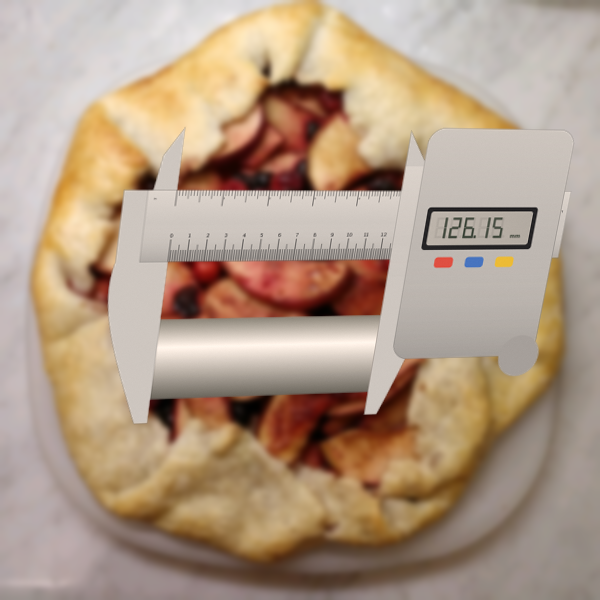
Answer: {"value": 126.15, "unit": "mm"}
